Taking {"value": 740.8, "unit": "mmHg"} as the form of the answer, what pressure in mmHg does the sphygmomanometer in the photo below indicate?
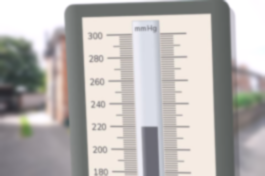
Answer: {"value": 220, "unit": "mmHg"}
